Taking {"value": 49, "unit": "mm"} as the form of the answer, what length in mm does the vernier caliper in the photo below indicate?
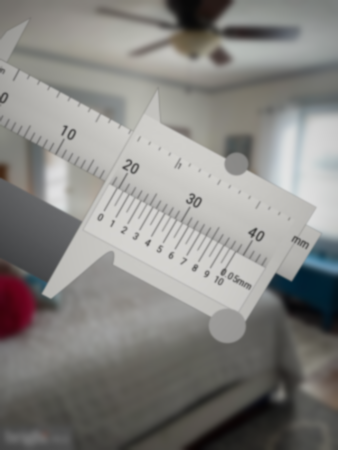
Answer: {"value": 19.8, "unit": "mm"}
